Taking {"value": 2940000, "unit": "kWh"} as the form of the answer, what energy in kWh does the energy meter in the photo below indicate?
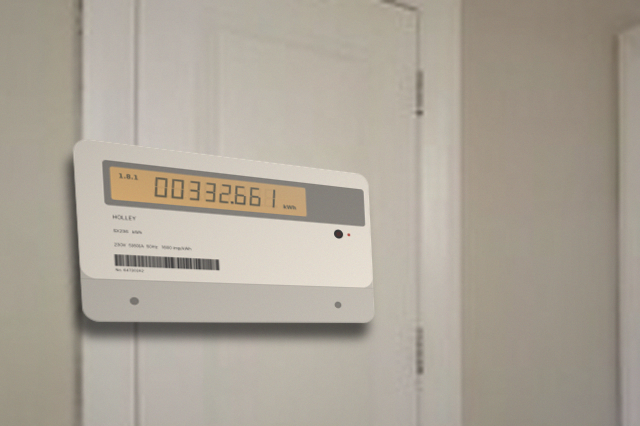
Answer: {"value": 332.661, "unit": "kWh"}
